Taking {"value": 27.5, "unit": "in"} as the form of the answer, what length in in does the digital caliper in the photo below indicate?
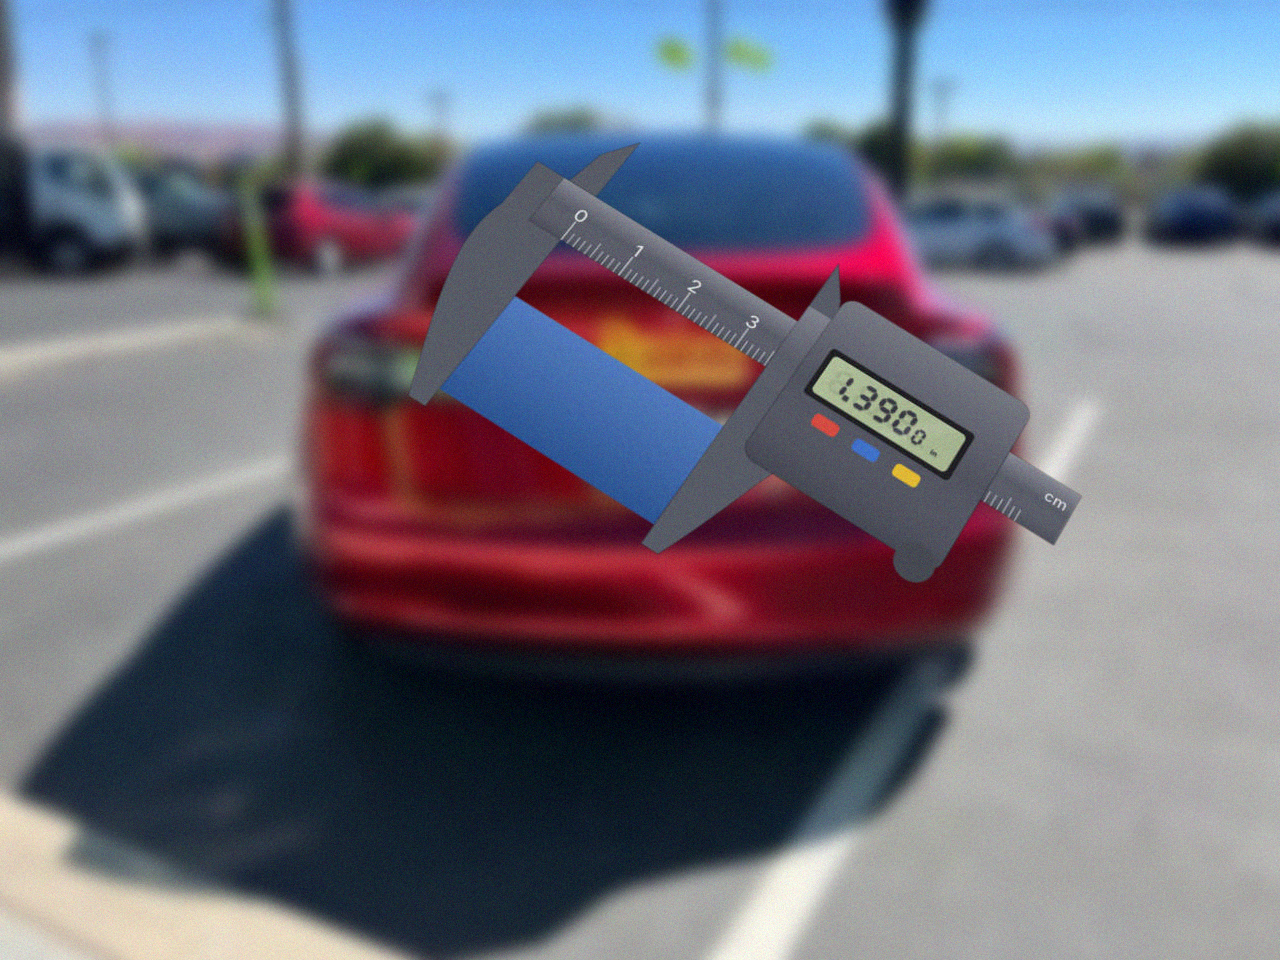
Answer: {"value": 1.3900, "unit": "in"}
